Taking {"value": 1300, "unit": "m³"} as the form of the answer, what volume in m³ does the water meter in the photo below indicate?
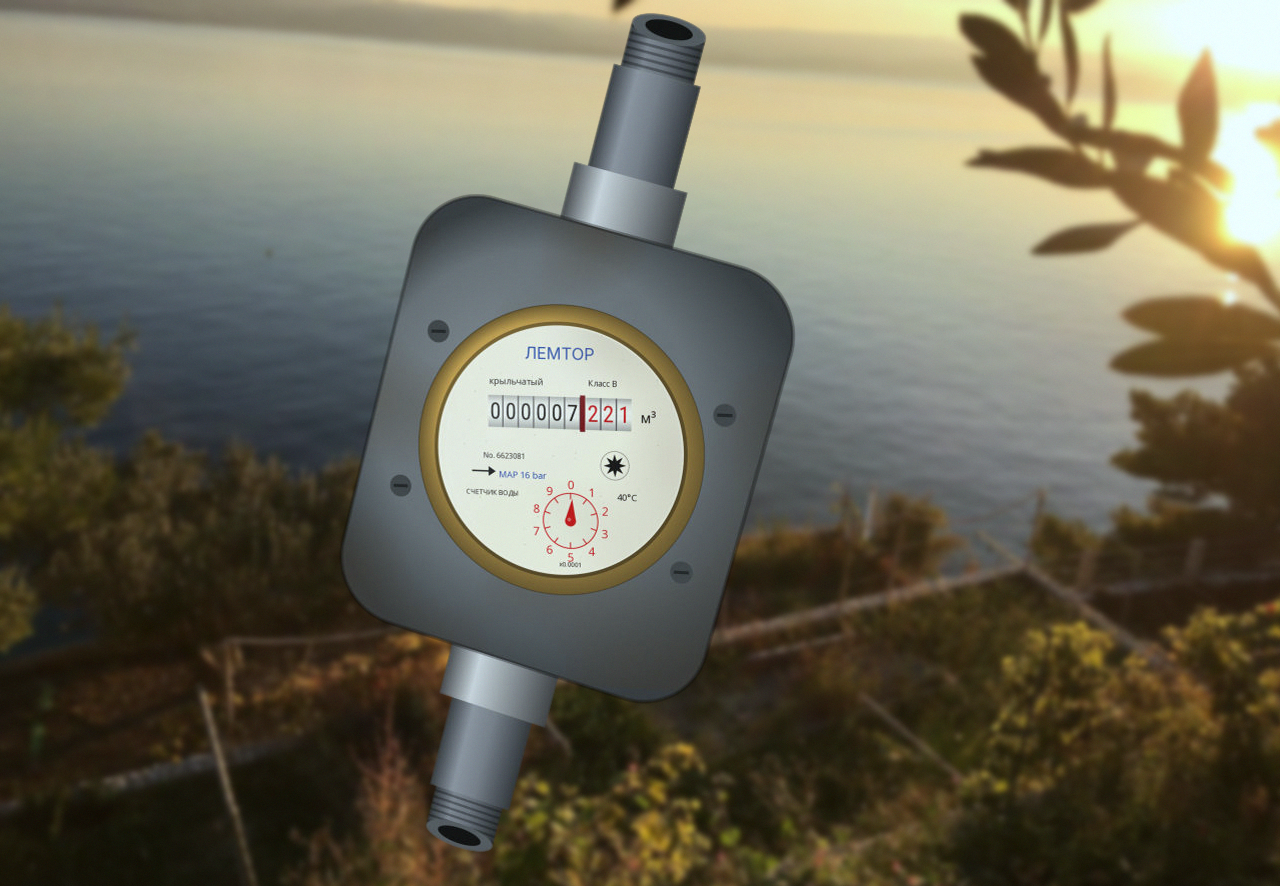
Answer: {"value": 7.2210, "unit": "m³"}
